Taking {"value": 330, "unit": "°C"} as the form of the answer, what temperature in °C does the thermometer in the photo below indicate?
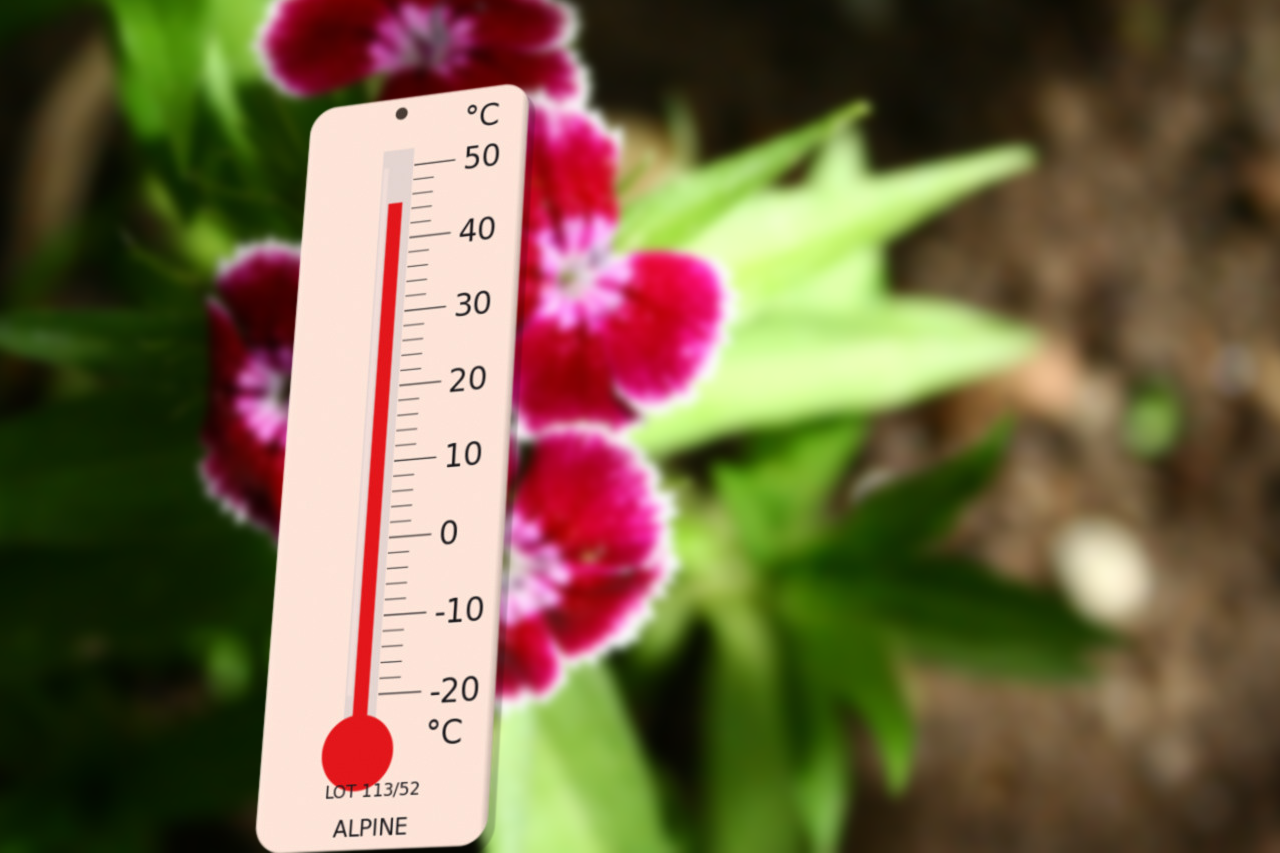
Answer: {"value": 45, "unit": "°C"}
